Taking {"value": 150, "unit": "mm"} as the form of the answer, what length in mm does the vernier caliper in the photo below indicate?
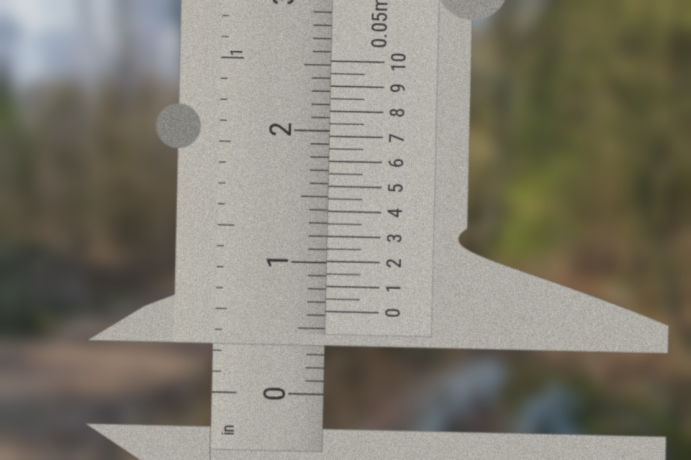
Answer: {"value": 6.3, "unit": "mm"}
